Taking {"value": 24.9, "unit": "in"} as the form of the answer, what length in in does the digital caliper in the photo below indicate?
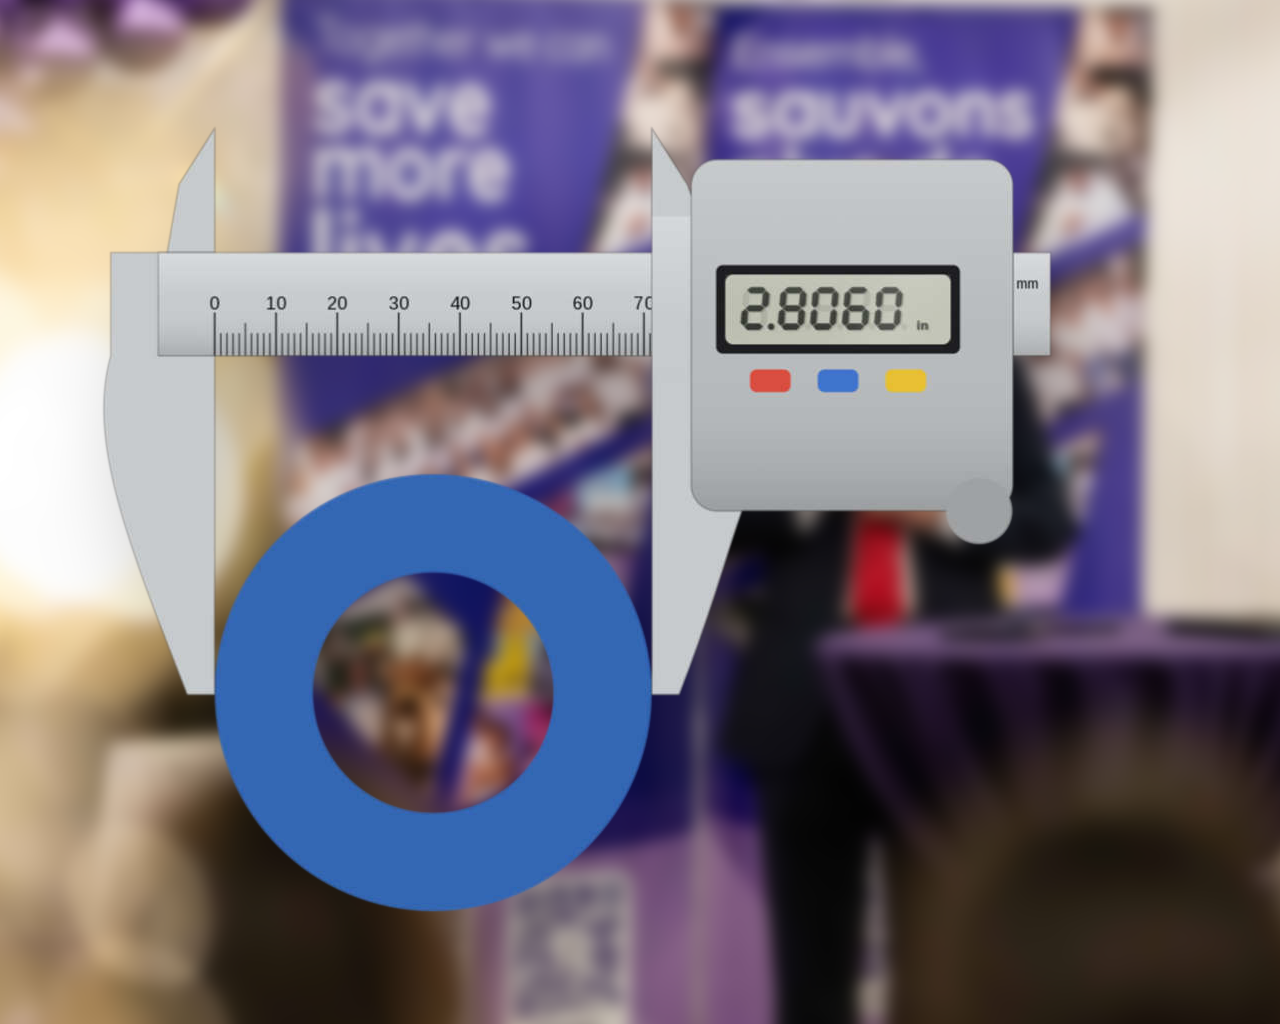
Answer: {"value": 2.8060, "unit": "in"}
